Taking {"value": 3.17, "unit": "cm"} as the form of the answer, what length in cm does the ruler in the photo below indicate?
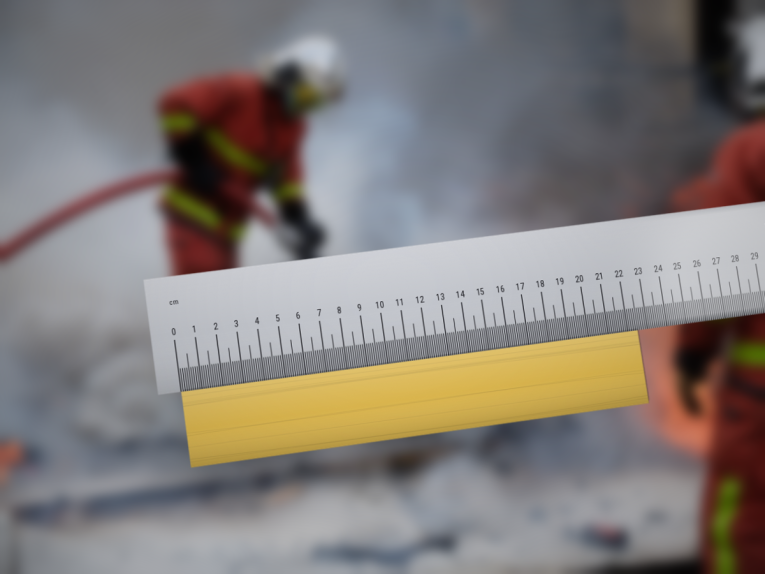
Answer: {"value": 22.5, "unit": "cm"}
